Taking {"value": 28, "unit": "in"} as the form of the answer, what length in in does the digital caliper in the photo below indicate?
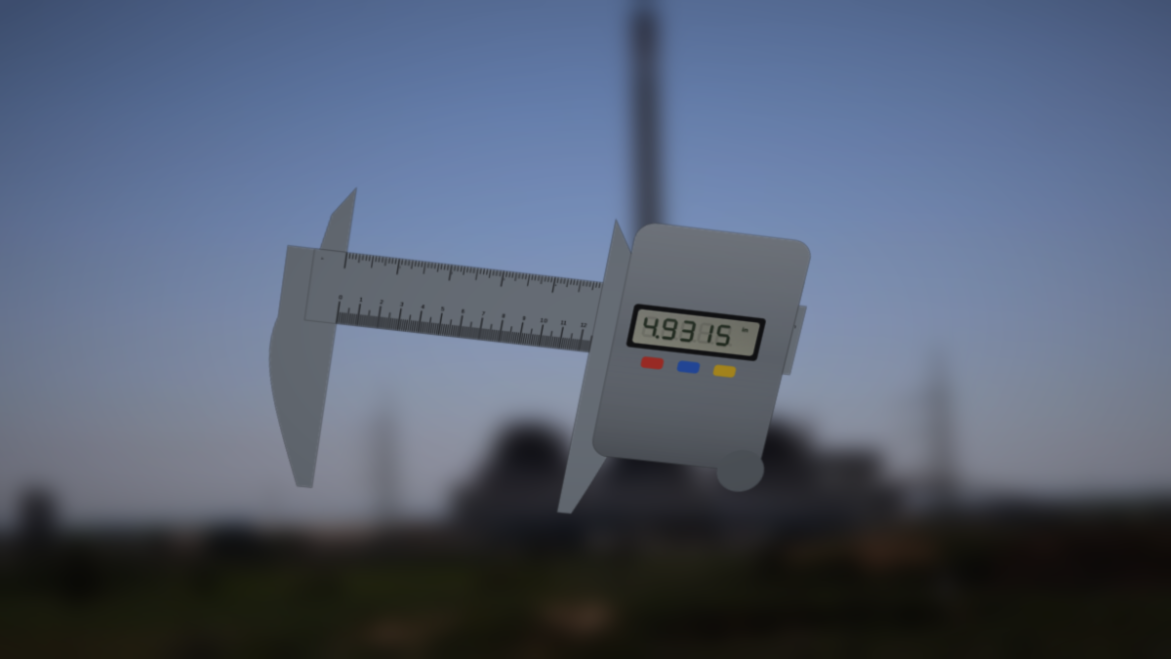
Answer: {"value": 4.9315, "unit": "in"}
